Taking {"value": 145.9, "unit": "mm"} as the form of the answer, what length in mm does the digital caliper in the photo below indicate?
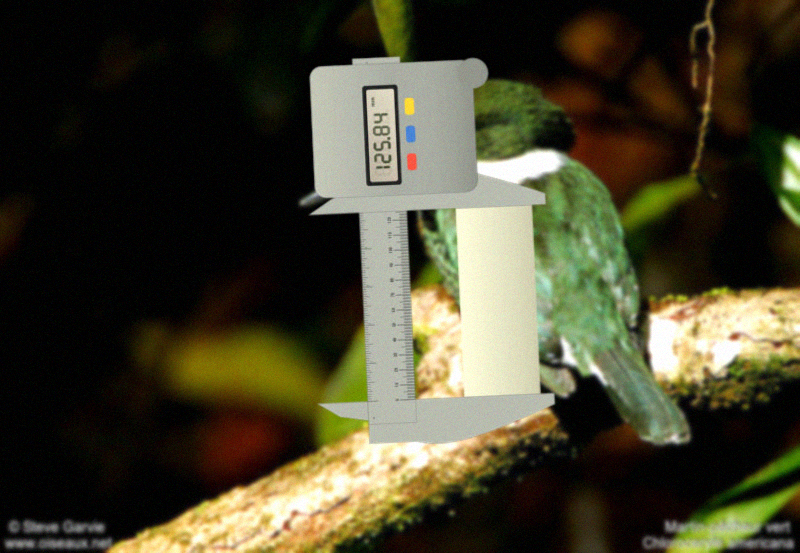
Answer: {"value": 125.84, "unit": "mm"}
